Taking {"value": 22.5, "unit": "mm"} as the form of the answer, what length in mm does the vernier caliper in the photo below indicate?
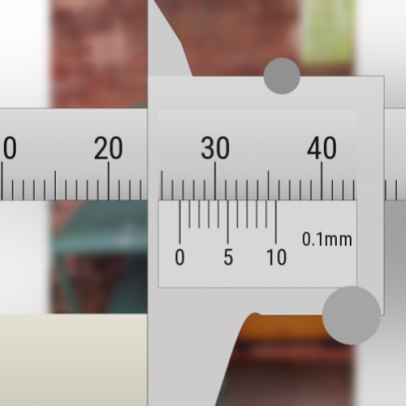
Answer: {"value": 26.7, "unit": "mm"}
